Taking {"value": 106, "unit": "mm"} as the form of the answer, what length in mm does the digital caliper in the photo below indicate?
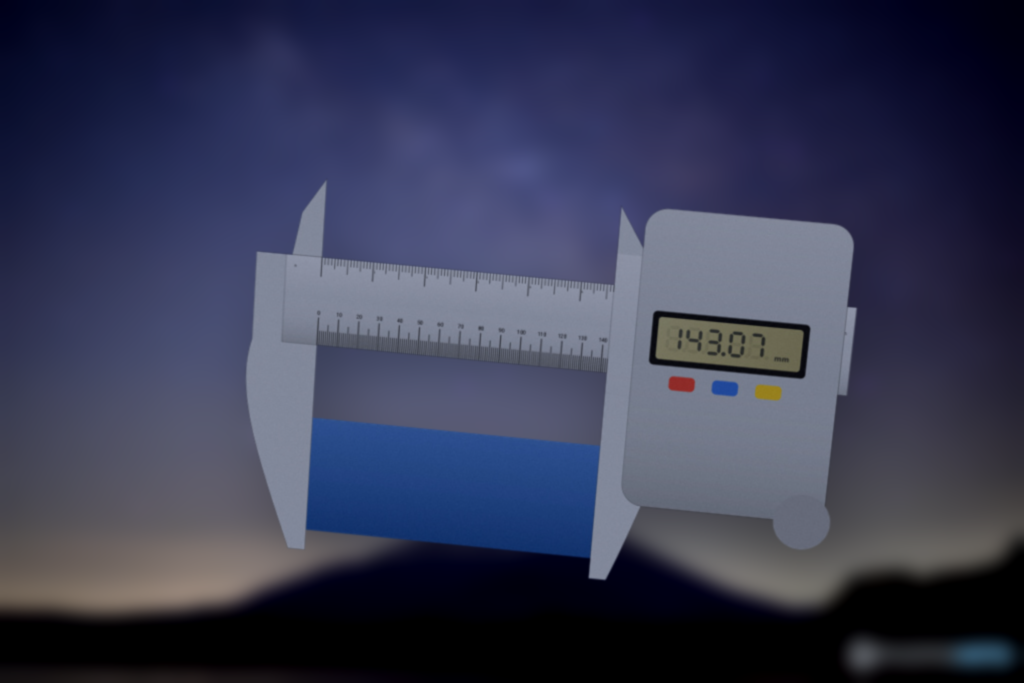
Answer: {"value": 143.07, "unit": "mm"}
